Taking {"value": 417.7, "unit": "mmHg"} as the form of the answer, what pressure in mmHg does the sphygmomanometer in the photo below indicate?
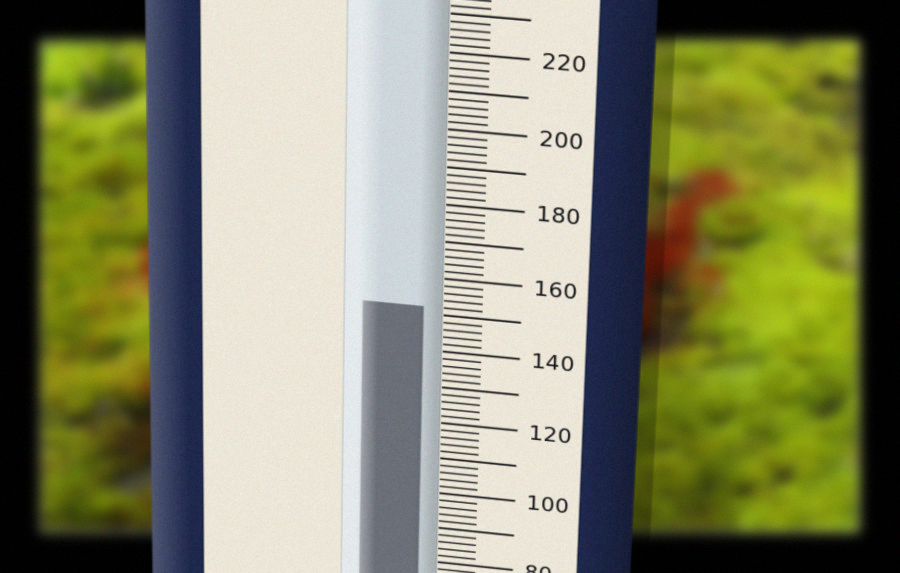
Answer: {"value": 152, "unit": "mmHg"}
